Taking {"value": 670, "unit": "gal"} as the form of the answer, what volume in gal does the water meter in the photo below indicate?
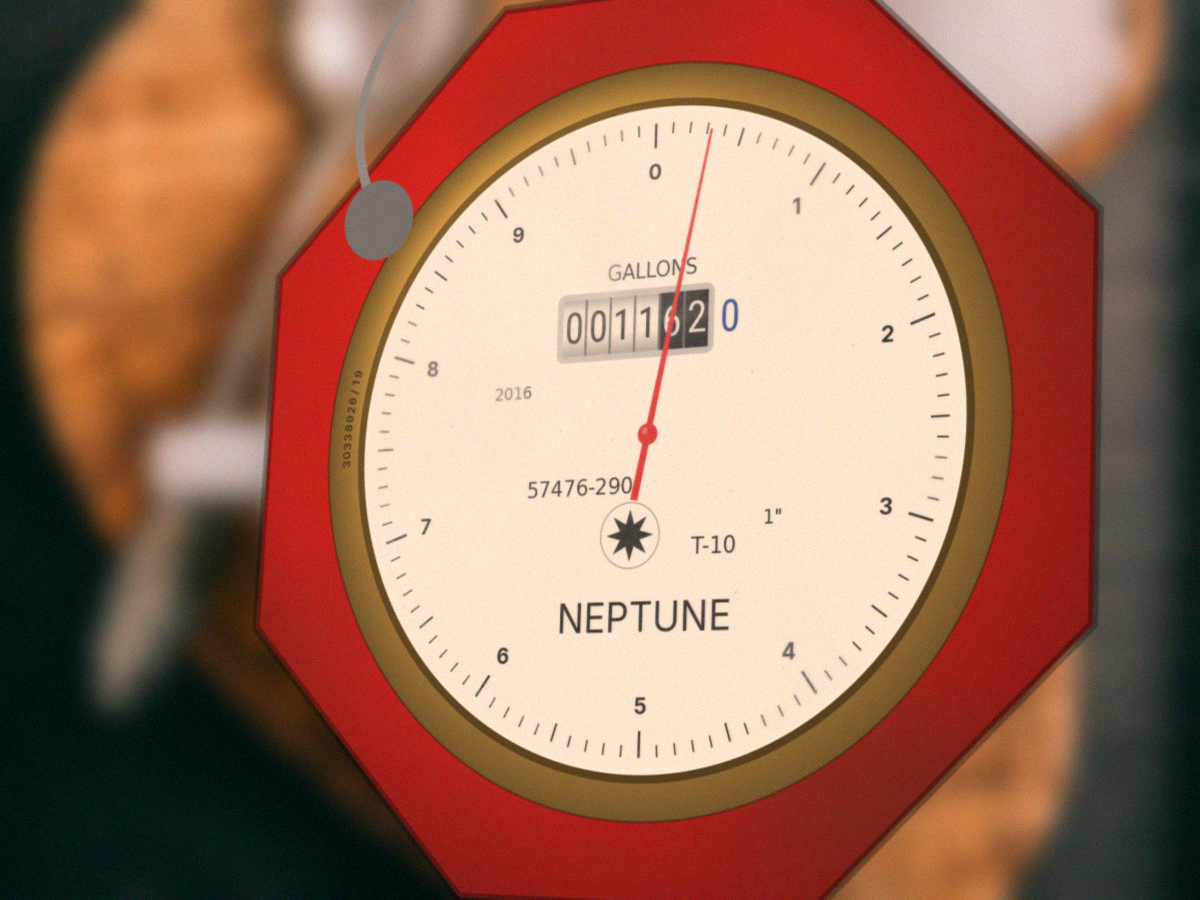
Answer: {"value": 11620.3, "unit": "gal"}
